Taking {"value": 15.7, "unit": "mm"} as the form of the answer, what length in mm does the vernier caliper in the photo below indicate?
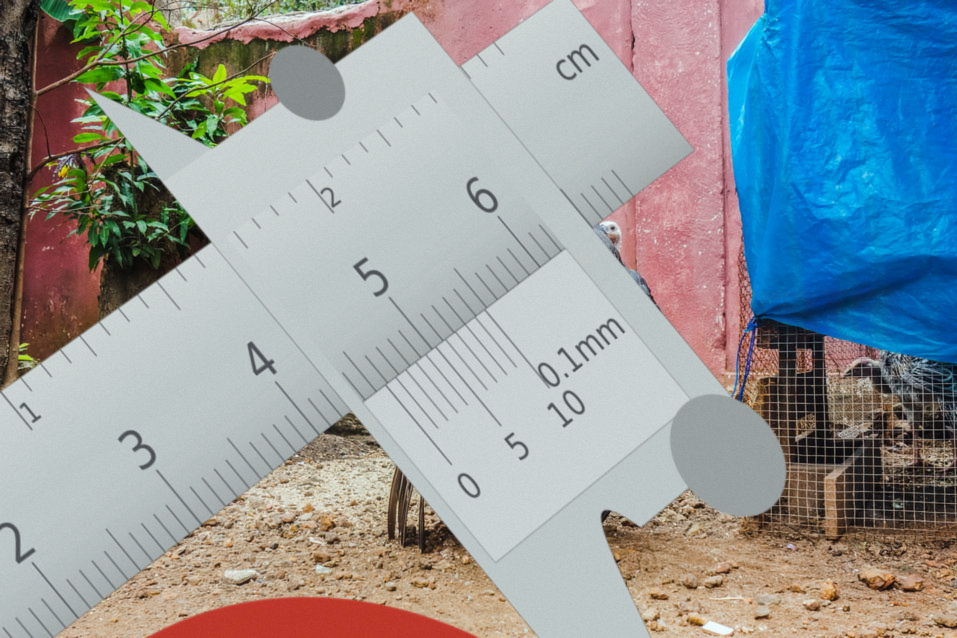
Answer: {"value": 45.8, "unit": "mm"}
